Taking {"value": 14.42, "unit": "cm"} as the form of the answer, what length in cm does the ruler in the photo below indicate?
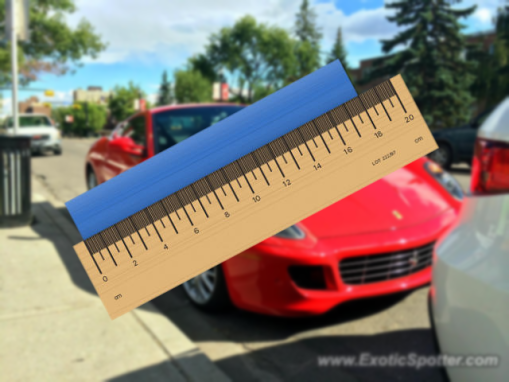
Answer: {"value": 18, "unit": "cm"}
